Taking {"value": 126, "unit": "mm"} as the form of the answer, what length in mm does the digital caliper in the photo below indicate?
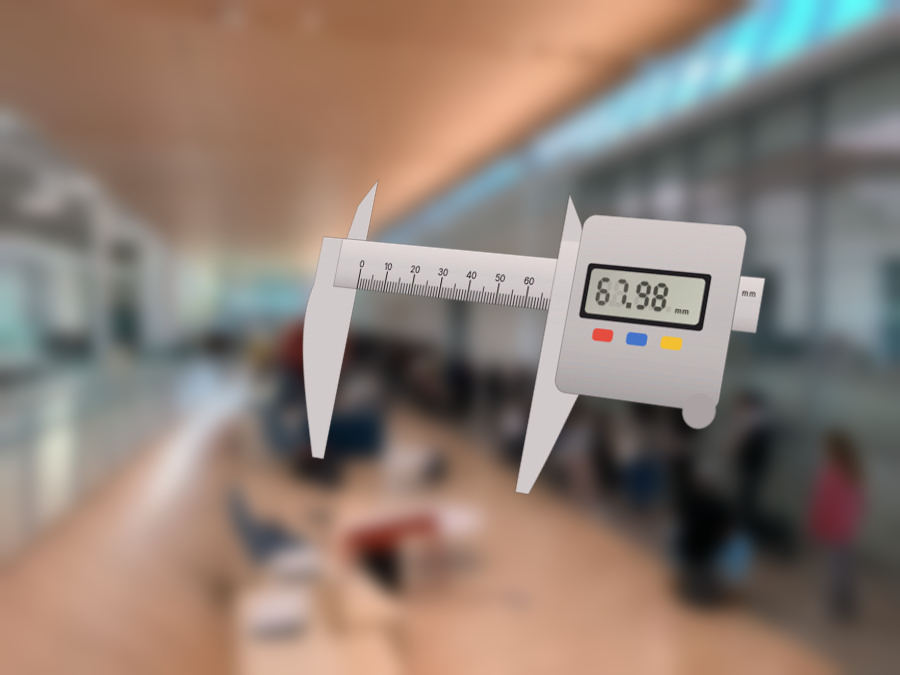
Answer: {"value": 67.98, "unit": "mm"}
